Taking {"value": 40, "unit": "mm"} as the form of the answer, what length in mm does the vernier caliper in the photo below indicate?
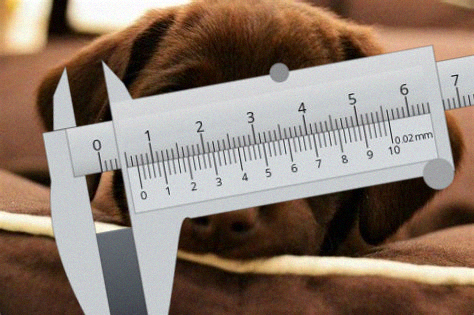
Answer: {"value": 7.0, "unit": "mm"}
